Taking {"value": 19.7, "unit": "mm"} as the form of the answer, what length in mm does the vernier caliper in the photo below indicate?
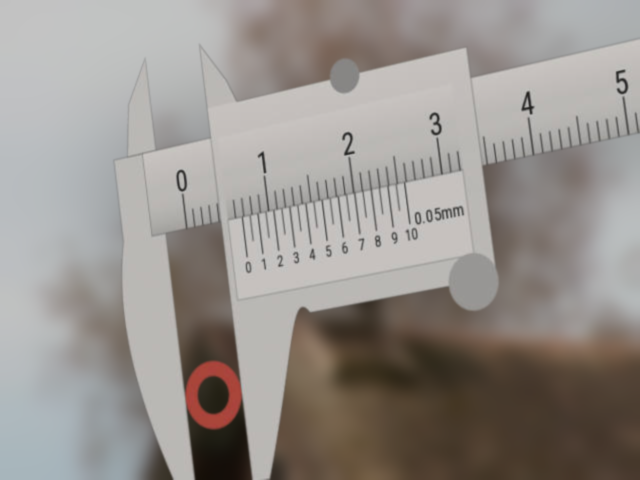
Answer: {"value": 6.8, "unit": "mm"}
